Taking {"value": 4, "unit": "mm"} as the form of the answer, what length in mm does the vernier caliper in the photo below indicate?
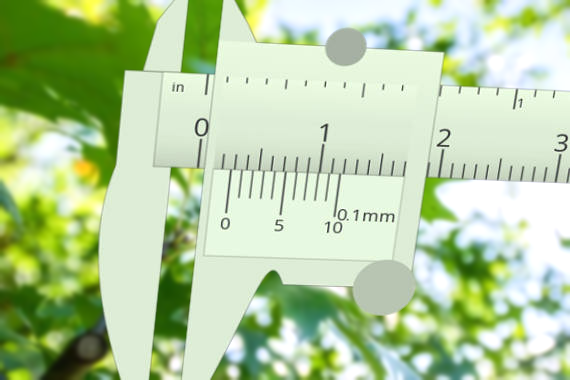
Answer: {"value": 2.7, "unit": "mm"}
